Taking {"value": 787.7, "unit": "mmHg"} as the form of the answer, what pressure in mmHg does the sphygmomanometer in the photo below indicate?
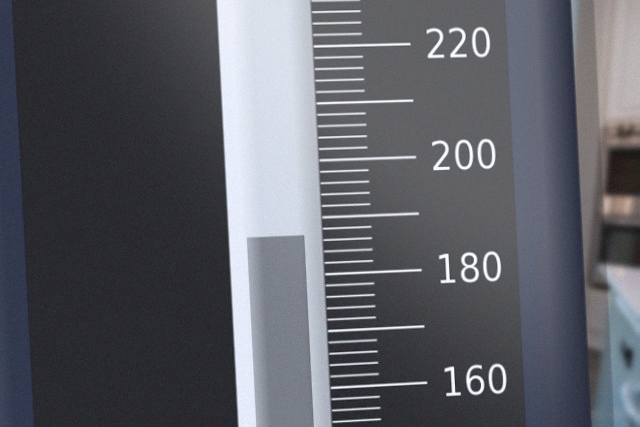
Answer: {"value": 187, "unit": "mmHg"}
